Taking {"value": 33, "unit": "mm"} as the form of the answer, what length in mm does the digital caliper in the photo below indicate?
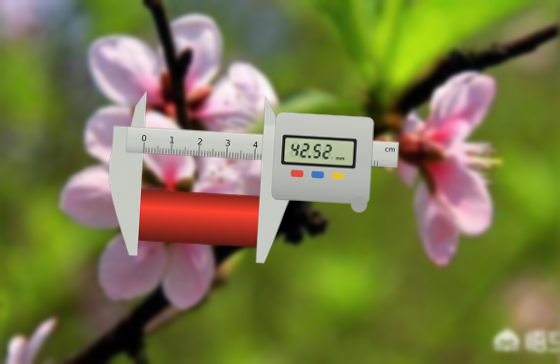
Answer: {"value": 42.52, "unit": "mm"}
